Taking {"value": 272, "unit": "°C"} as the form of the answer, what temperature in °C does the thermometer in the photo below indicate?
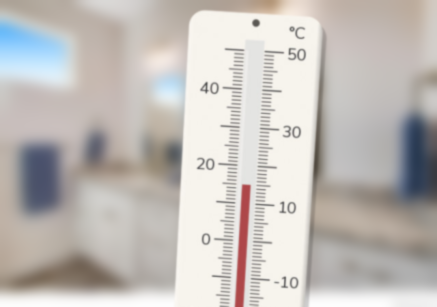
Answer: {"value": 15, "unit": "°C"}
